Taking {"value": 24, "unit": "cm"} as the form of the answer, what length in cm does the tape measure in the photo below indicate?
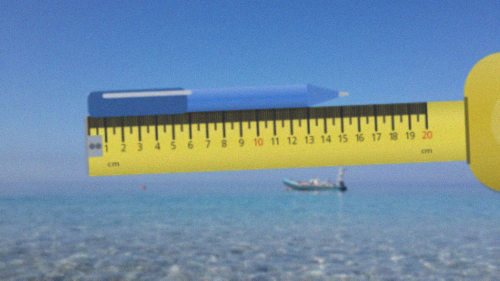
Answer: {"value": 15.5, "unit": "cm"}
